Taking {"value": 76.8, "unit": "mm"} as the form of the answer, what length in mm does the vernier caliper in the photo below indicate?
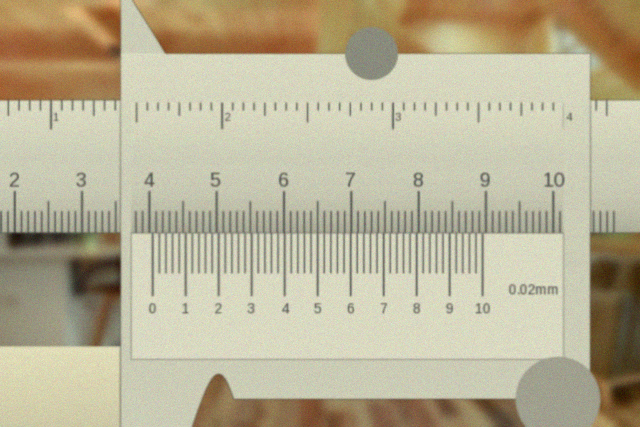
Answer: {"value": 40.5, "unit": "mm"}
